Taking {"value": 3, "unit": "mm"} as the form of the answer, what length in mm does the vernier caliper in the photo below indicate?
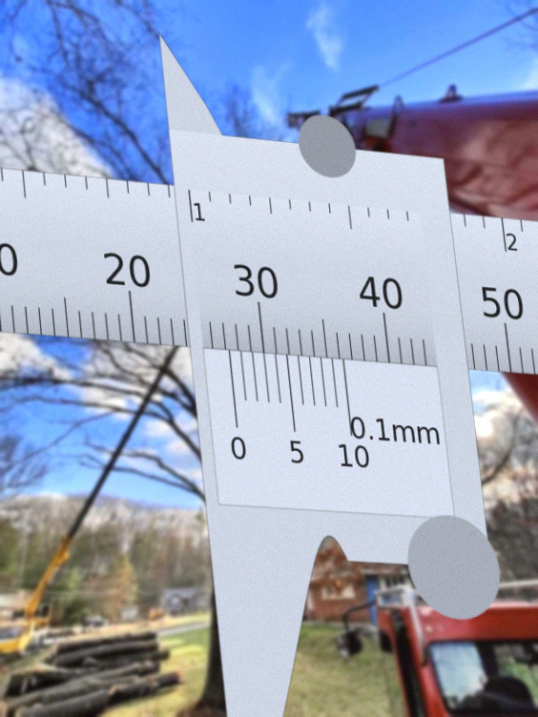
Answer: {"value": 27.3, "unit": "mm"}
